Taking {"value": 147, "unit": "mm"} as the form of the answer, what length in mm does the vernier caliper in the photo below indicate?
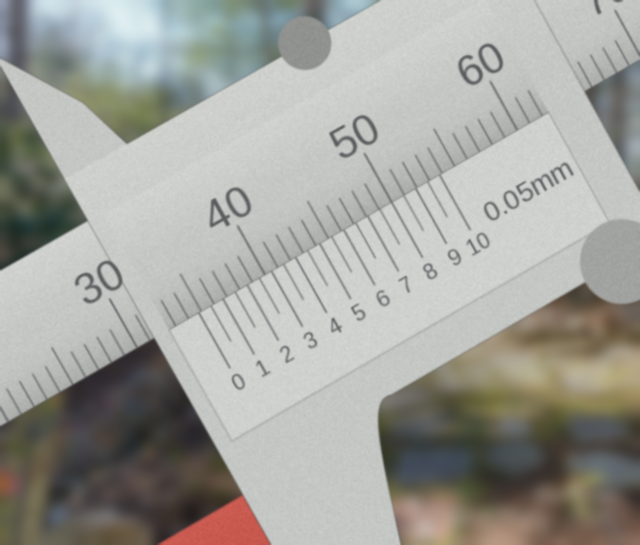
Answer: {"value": 34.8, "unit": "mm"}
